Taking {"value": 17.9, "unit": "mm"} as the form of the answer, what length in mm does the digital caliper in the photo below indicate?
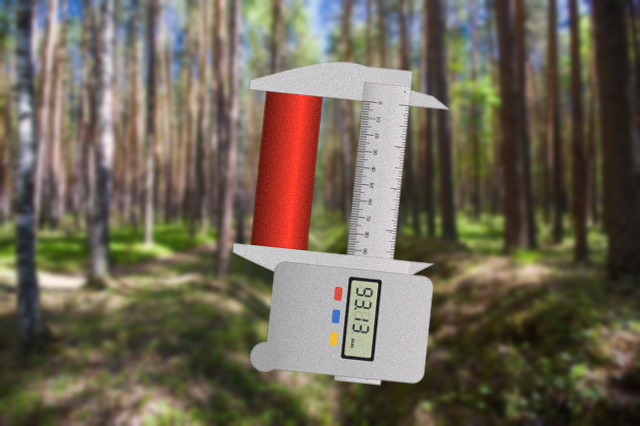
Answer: {"value": 93.13, "unit": "mm"}
